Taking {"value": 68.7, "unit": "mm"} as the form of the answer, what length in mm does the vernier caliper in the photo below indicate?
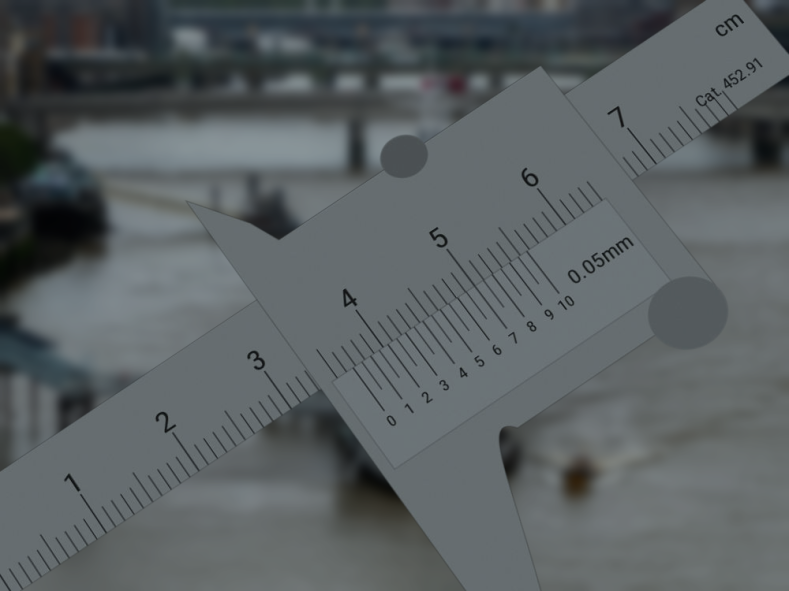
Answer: {"value": 36.7, "unit": "mm"}
